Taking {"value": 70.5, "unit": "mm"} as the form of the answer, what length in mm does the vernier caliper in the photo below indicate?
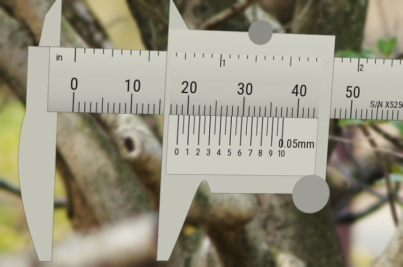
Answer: {"value": 18.4, "unit": "mm"}
